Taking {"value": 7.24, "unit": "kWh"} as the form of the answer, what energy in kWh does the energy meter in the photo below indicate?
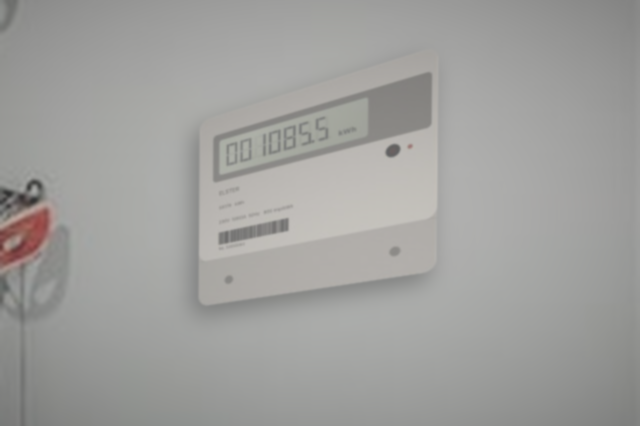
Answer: {"value": 1085.5, "unit": "kWh"}
